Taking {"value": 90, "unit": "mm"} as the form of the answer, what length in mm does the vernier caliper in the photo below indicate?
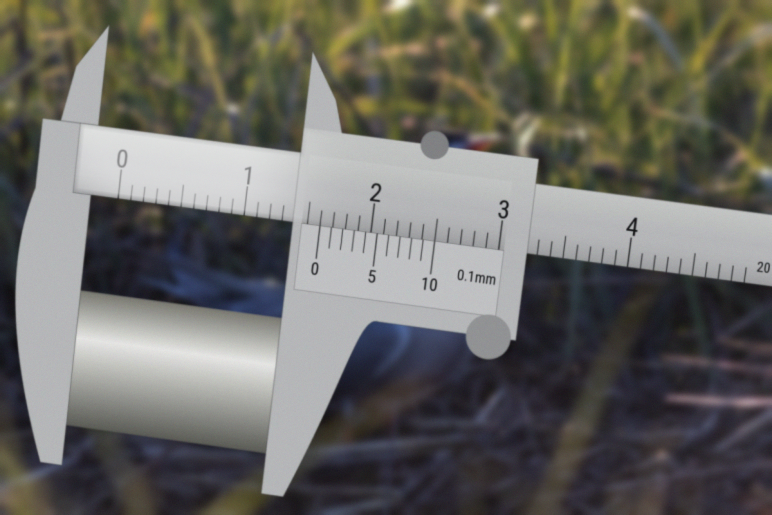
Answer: {"value": 16.0, "unit": "mm"}
